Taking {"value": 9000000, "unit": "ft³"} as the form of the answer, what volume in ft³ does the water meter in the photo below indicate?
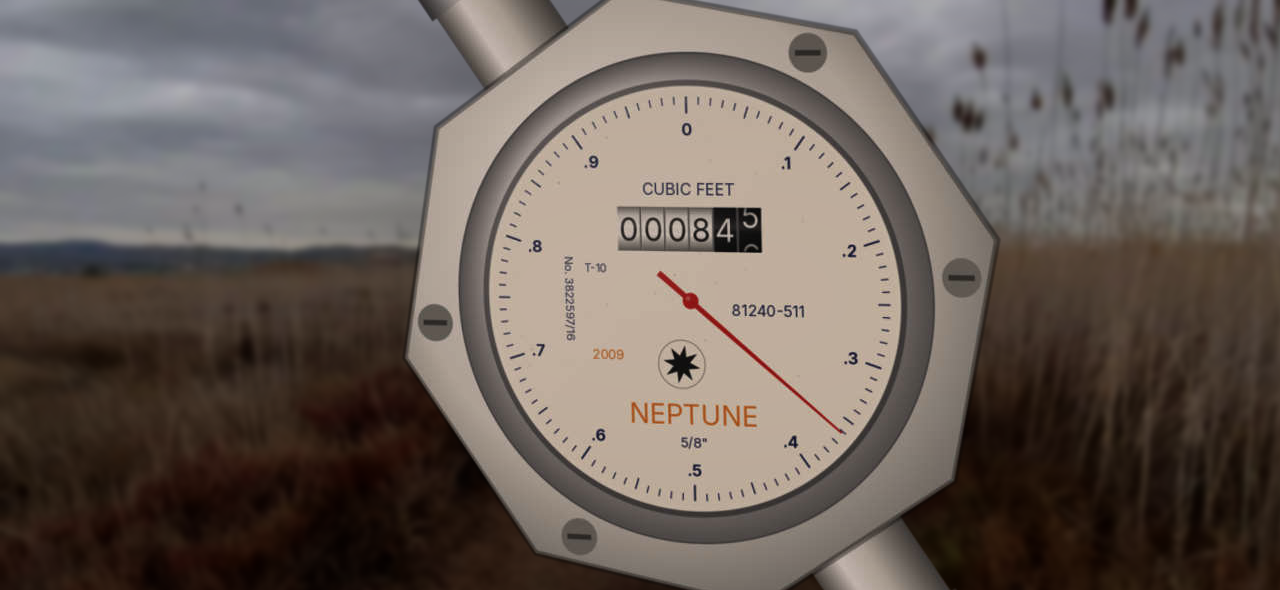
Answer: {"value": 845.36, "unit": "ft³"}
